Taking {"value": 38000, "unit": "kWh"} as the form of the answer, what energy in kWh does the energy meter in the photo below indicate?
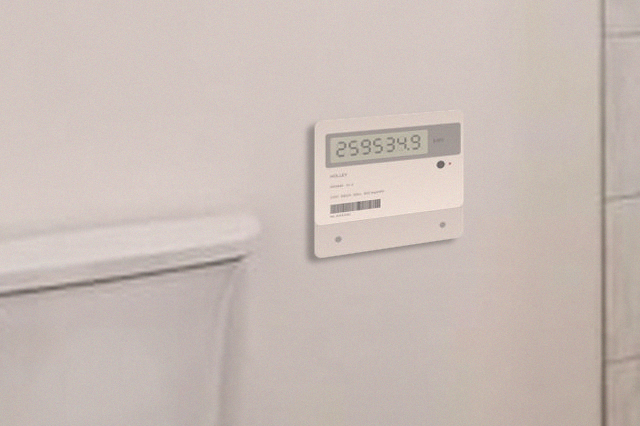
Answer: {"value": 259534.9, "unit": "kWh"}
